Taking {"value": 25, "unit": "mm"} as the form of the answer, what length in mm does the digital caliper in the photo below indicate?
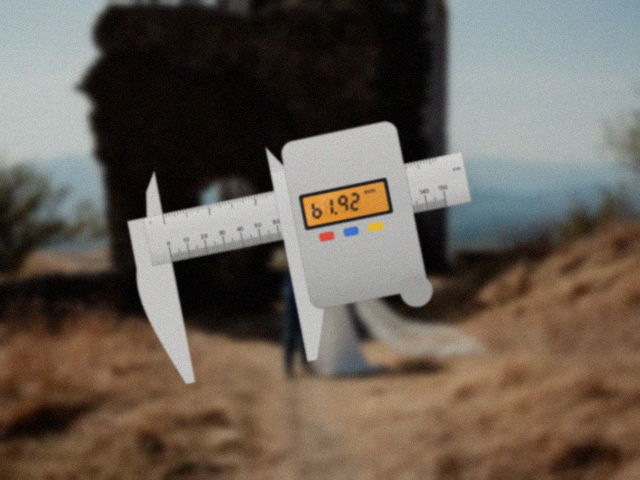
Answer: {"value": 61.92, "unit": "mm"}
